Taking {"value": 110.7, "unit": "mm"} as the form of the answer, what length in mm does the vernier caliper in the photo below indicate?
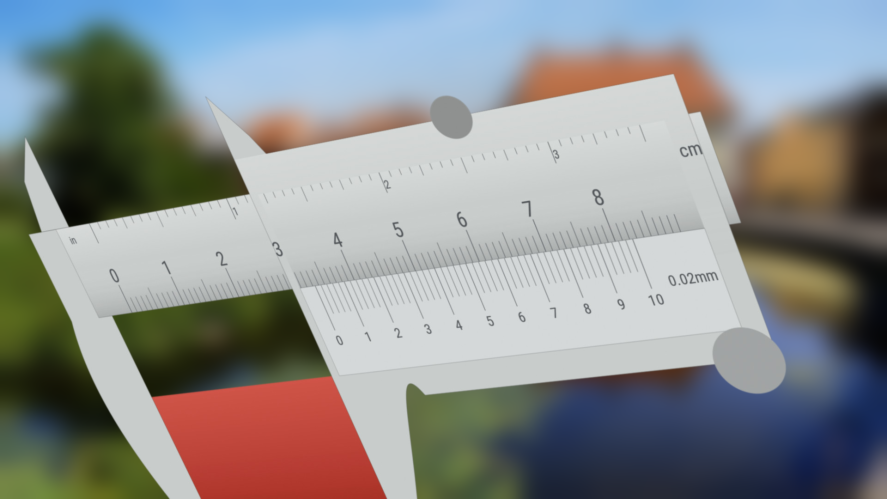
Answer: {"value": 33.4, "unit": "mm"}
